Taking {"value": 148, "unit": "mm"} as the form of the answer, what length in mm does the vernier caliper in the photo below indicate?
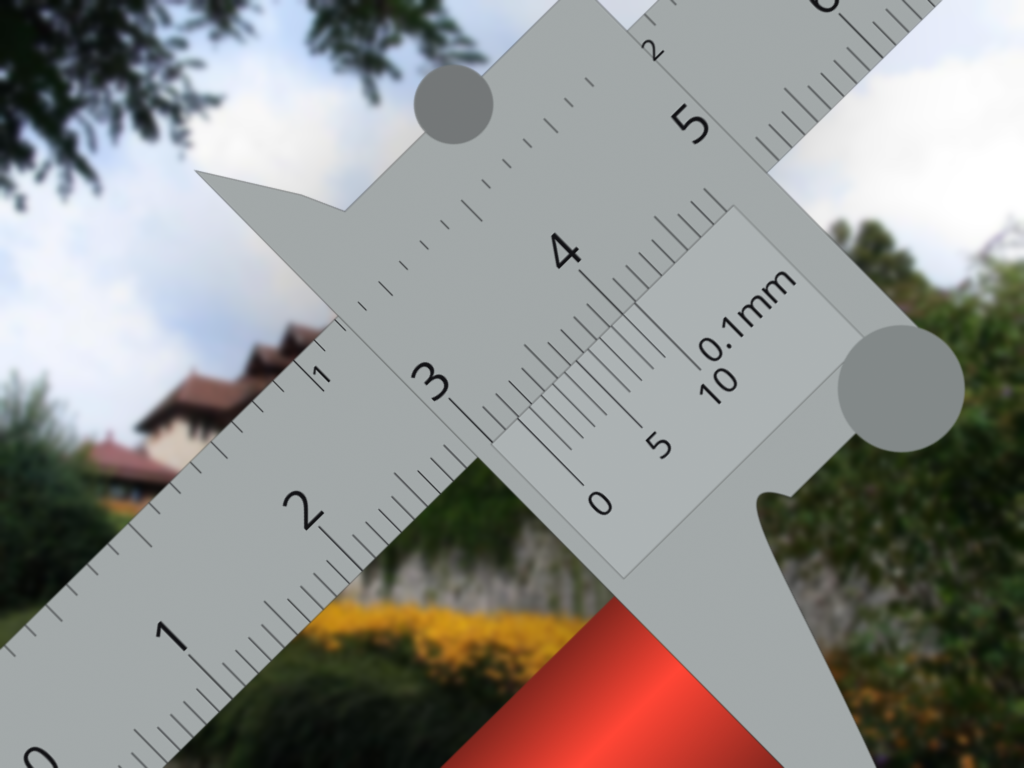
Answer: {"value": 31.9, "unit": "mm"}
